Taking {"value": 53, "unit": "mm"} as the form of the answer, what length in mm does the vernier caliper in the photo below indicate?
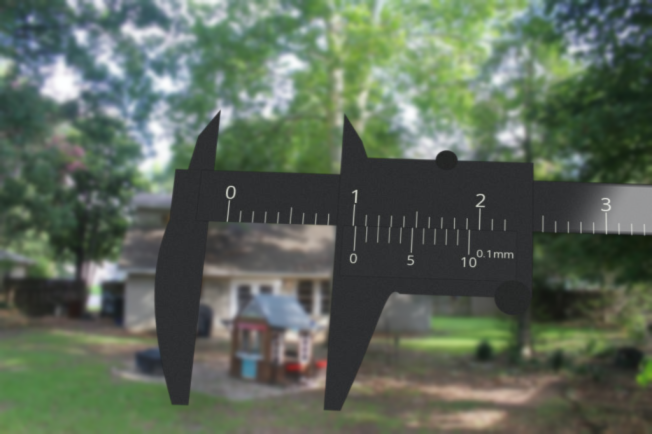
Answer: {"value": 10.2, "unit": "mm"}
